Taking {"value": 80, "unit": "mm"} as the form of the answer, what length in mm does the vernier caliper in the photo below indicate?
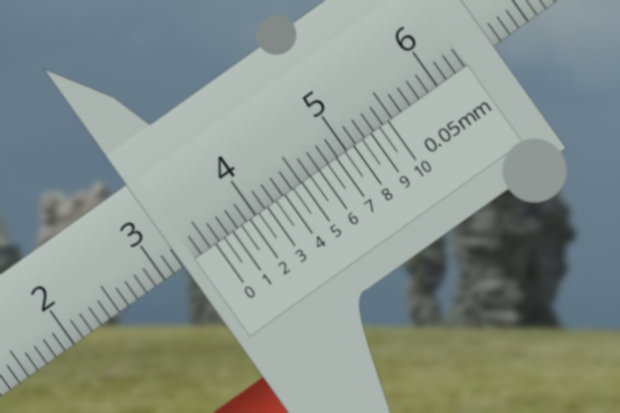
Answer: {"value": 35.6, "unit": "mm"}
